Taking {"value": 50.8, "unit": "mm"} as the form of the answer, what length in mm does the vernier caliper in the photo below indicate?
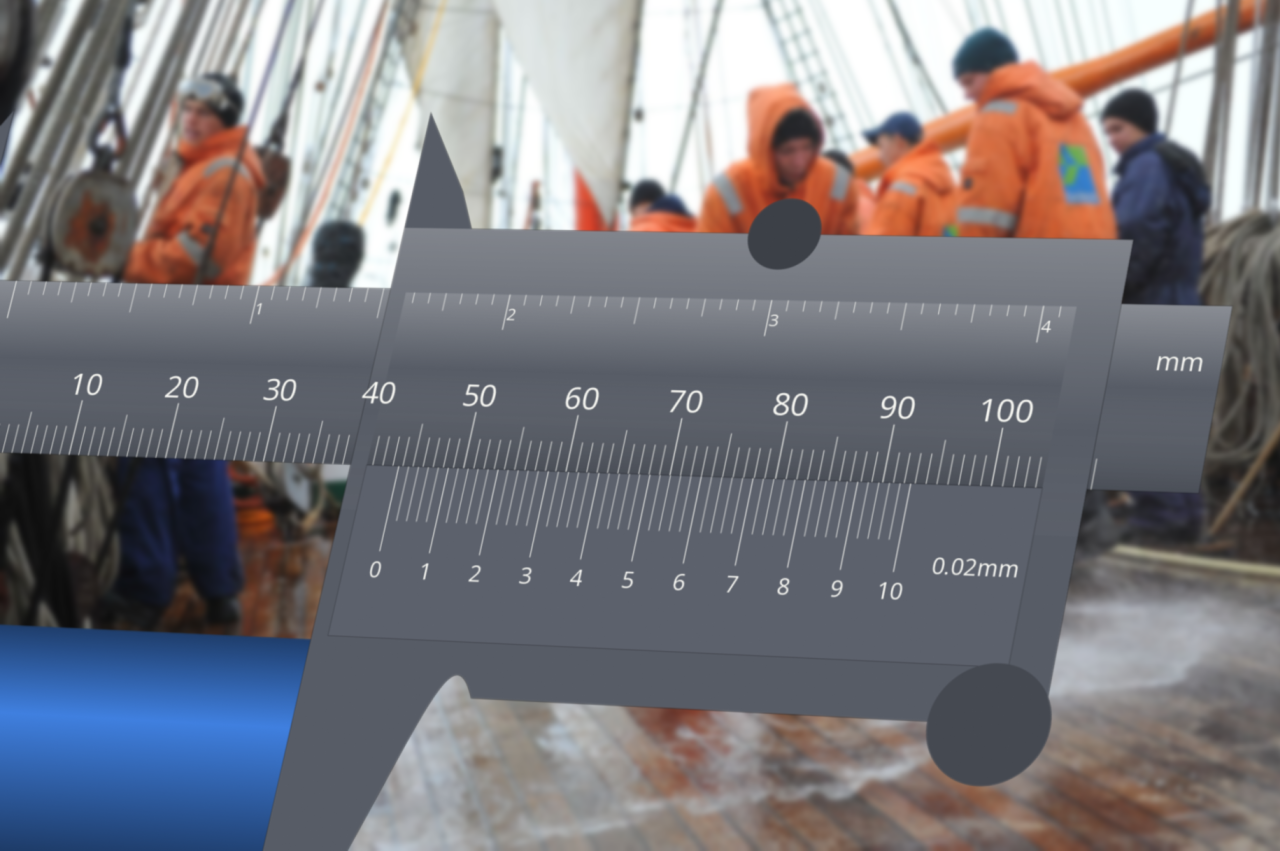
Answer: {"value": 43.6, "unit": "mm"}
